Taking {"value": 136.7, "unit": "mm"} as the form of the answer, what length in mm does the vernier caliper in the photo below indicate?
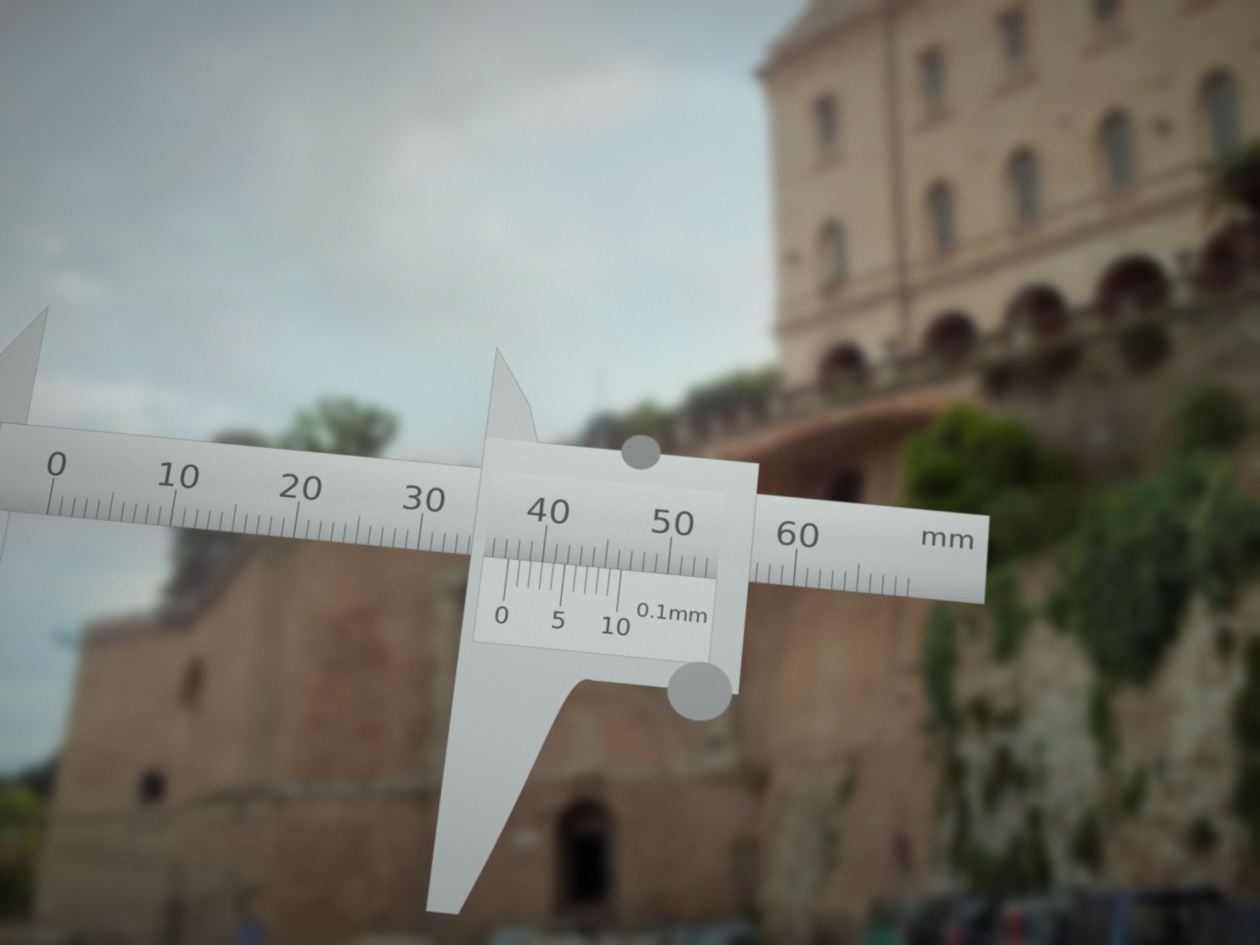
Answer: {"value": 37.3, "unit": "mm"}
